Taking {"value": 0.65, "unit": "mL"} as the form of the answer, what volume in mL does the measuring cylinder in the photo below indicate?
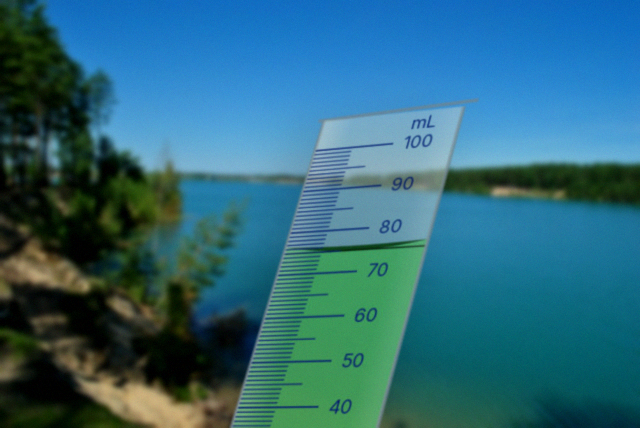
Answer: {"value": 75, "unit": "mL"}
